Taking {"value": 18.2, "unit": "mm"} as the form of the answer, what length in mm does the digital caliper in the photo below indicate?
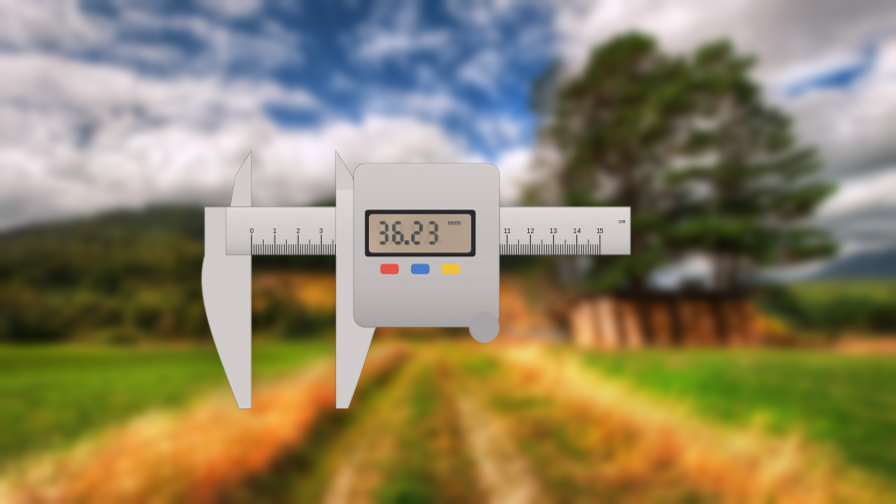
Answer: {"value": 36.23, "unit": "mm"}
